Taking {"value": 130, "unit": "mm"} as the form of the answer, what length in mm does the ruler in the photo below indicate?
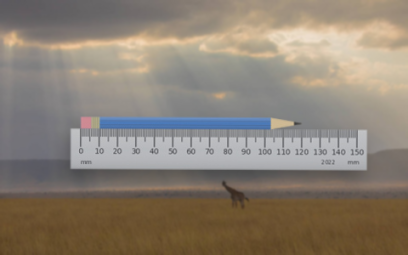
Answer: {"value": 120, "unit": "mm"}
